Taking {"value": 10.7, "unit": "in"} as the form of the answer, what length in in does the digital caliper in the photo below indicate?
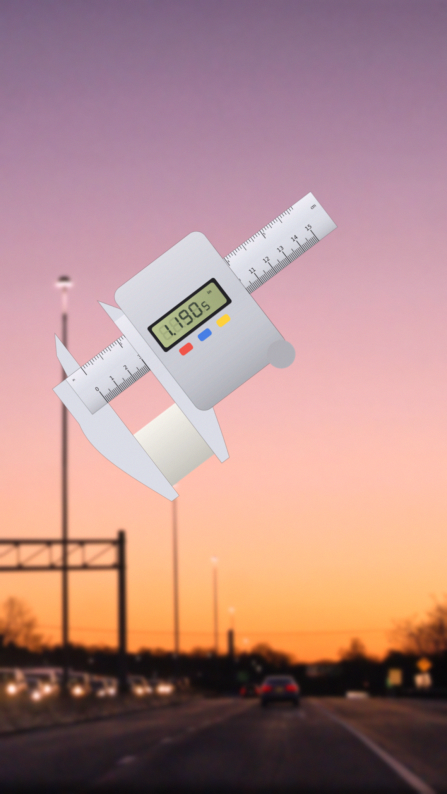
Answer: {"value": 1.1905, "unit": "in"}
